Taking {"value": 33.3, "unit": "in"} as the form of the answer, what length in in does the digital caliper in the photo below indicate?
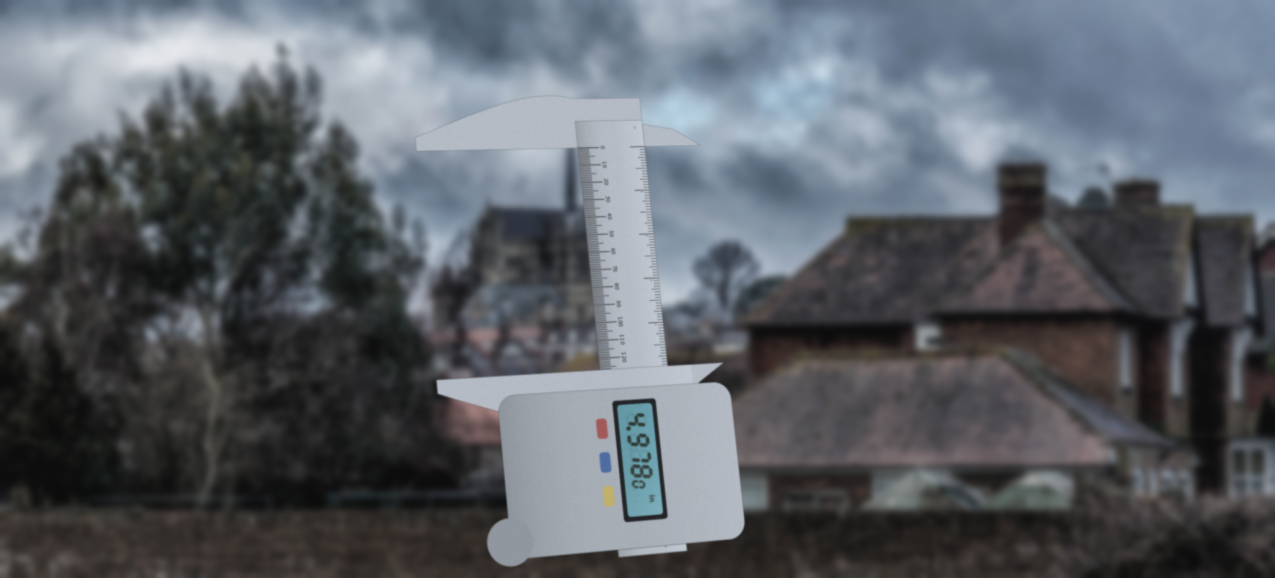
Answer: {"value": 4.9780, "unit": "in"}
